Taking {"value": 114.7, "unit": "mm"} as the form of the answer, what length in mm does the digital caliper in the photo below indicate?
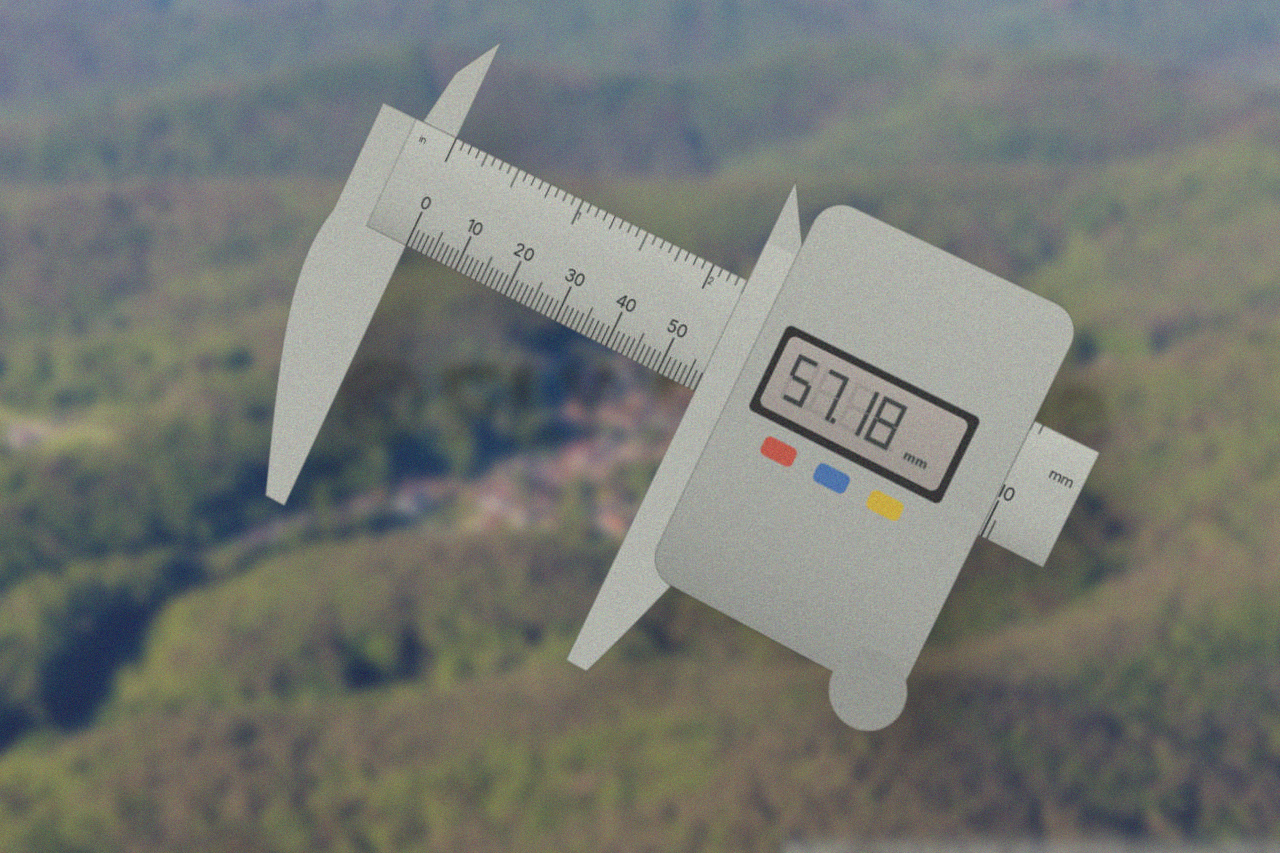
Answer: {"value": 57.18, "unit": "mm"}
